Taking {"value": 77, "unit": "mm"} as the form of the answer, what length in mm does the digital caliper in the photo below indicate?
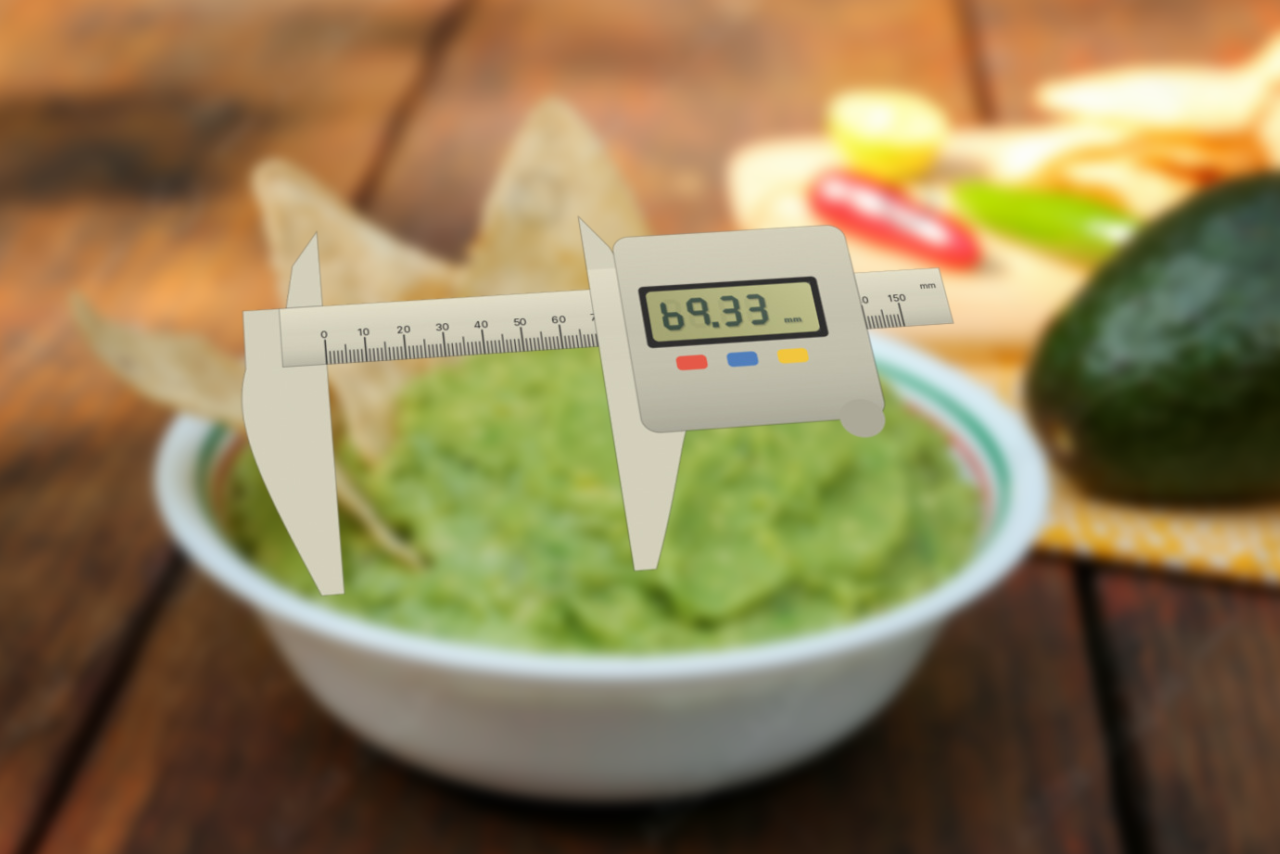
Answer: {"value": 69.33, "unit": "mm"}
